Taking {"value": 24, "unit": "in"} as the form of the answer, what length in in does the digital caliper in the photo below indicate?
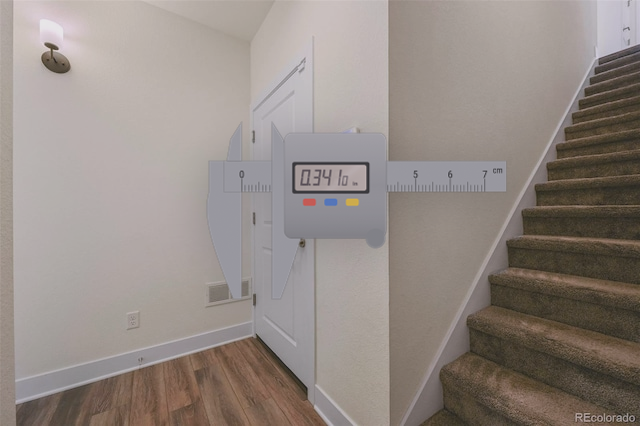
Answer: {"value": 0.3410, "unit": "in"}
